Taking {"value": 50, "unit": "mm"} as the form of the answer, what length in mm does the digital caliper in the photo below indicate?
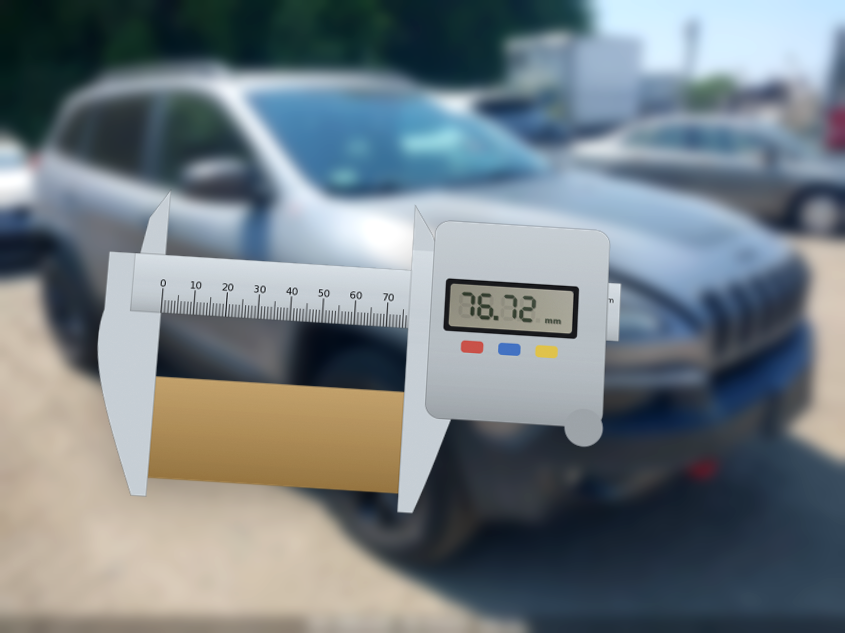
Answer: {"value": 76.72, "unit": "mm"}
